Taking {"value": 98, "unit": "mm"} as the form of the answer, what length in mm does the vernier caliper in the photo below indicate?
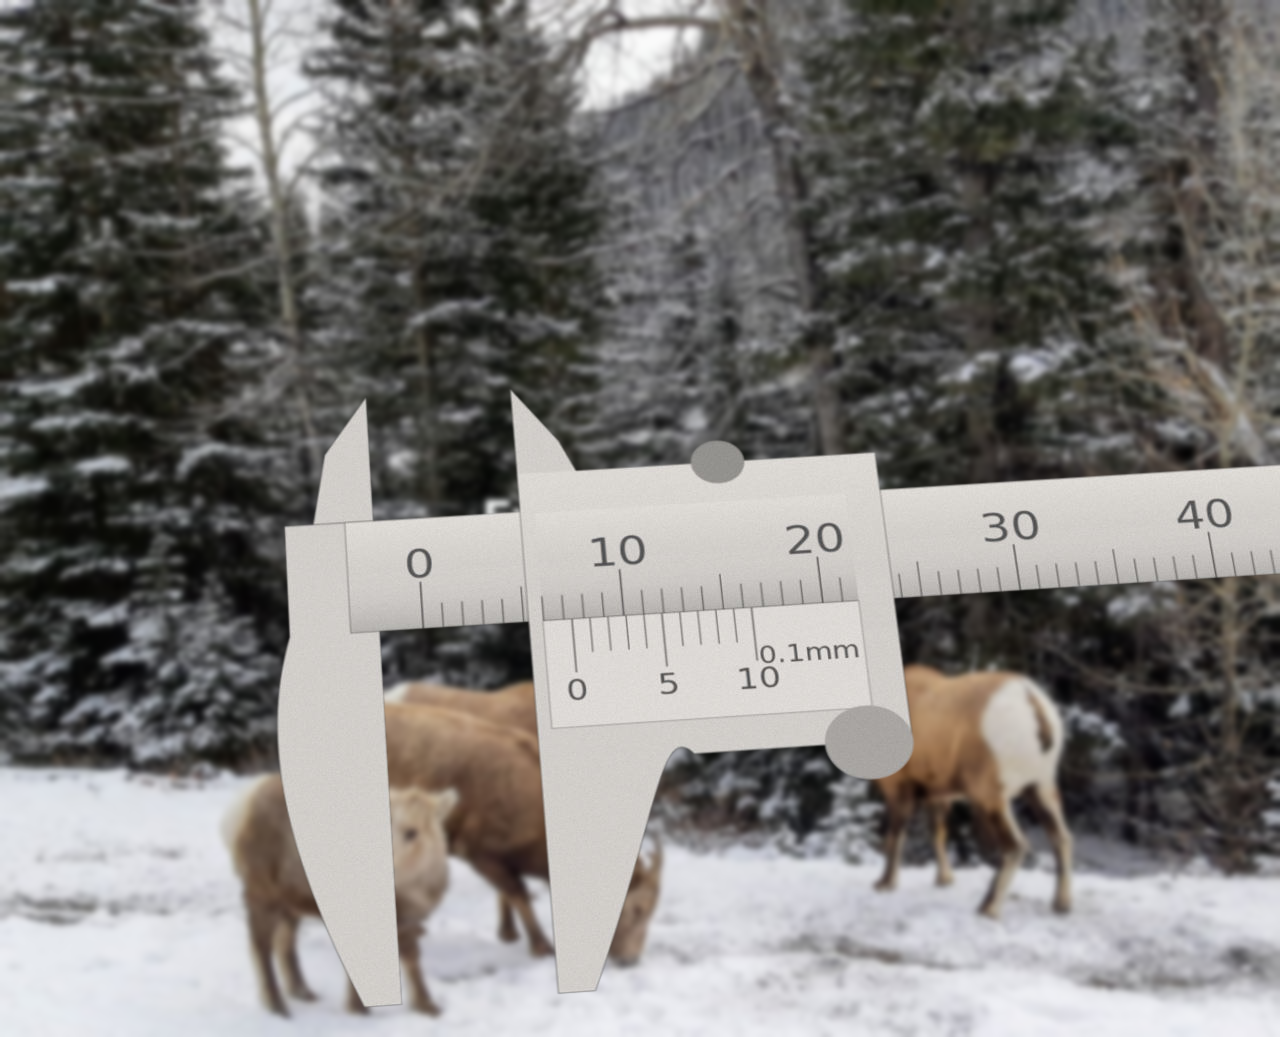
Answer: {"value": 7.4, "unit": "mm"}
